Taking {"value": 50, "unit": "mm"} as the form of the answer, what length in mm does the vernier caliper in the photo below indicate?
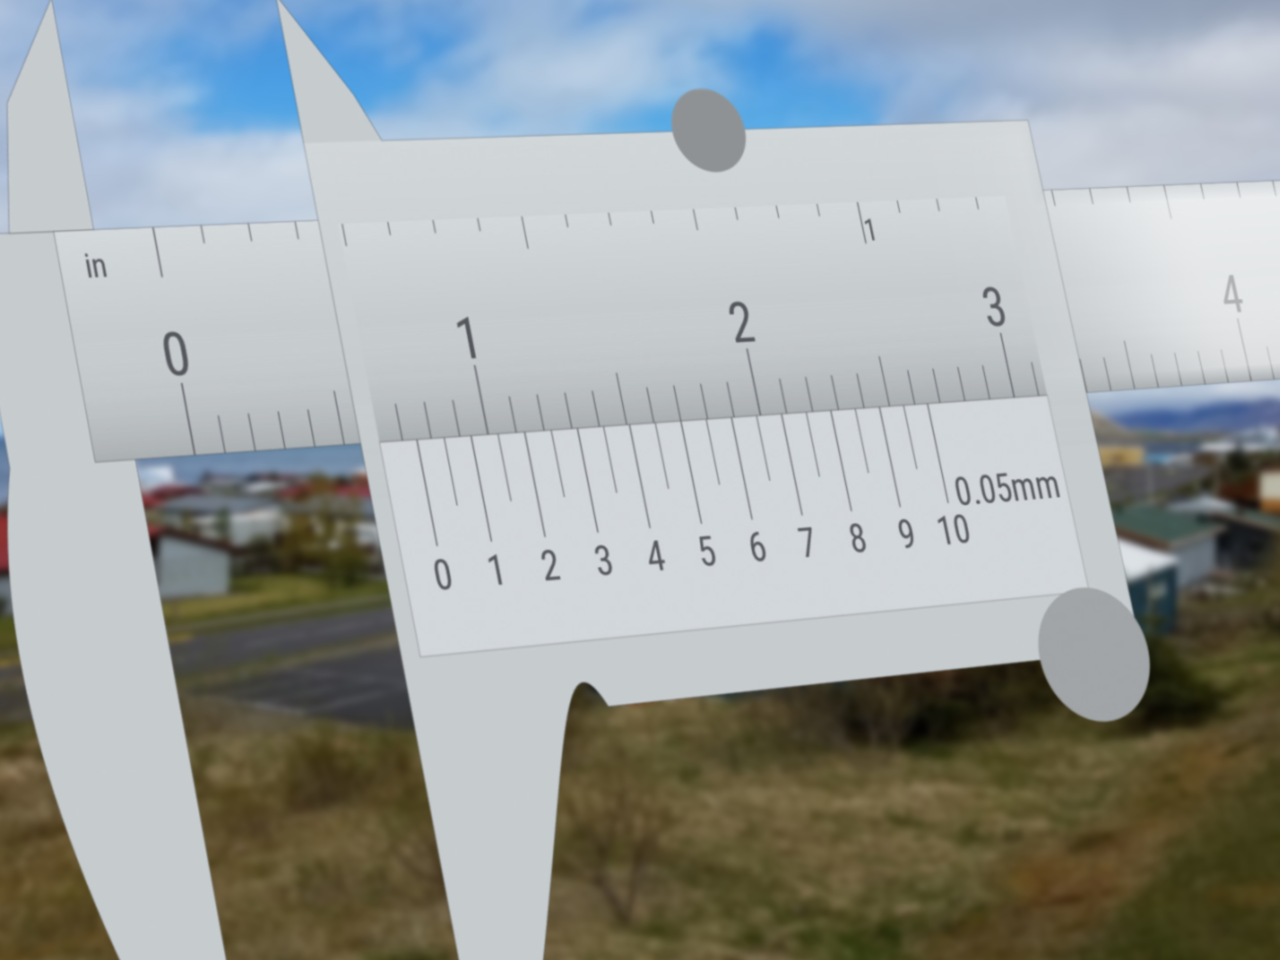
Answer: {"value": 7.5, "unit": "mm"}
